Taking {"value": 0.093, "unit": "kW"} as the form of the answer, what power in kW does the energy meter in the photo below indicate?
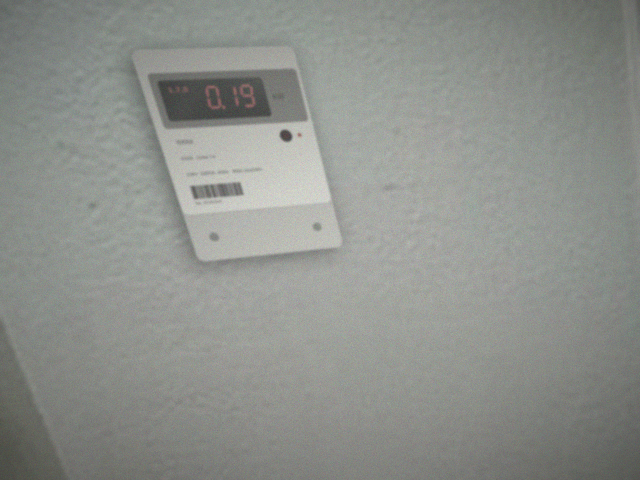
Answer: {"value": 0.19, "unit": "kW"}
